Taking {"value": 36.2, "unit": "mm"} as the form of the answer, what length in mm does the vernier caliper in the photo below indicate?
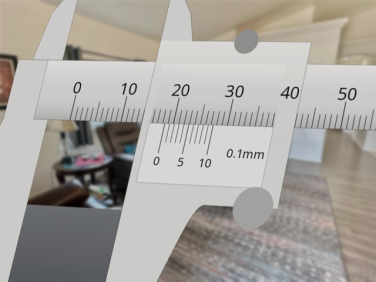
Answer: {"value": 18.4, "unit": "mm"}
